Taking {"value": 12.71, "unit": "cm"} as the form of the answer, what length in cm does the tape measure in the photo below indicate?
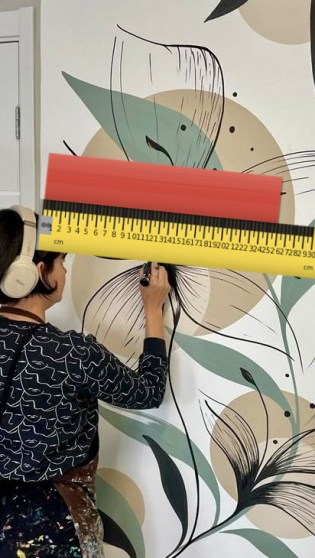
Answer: {"value": 26, "unit": "cm"}
